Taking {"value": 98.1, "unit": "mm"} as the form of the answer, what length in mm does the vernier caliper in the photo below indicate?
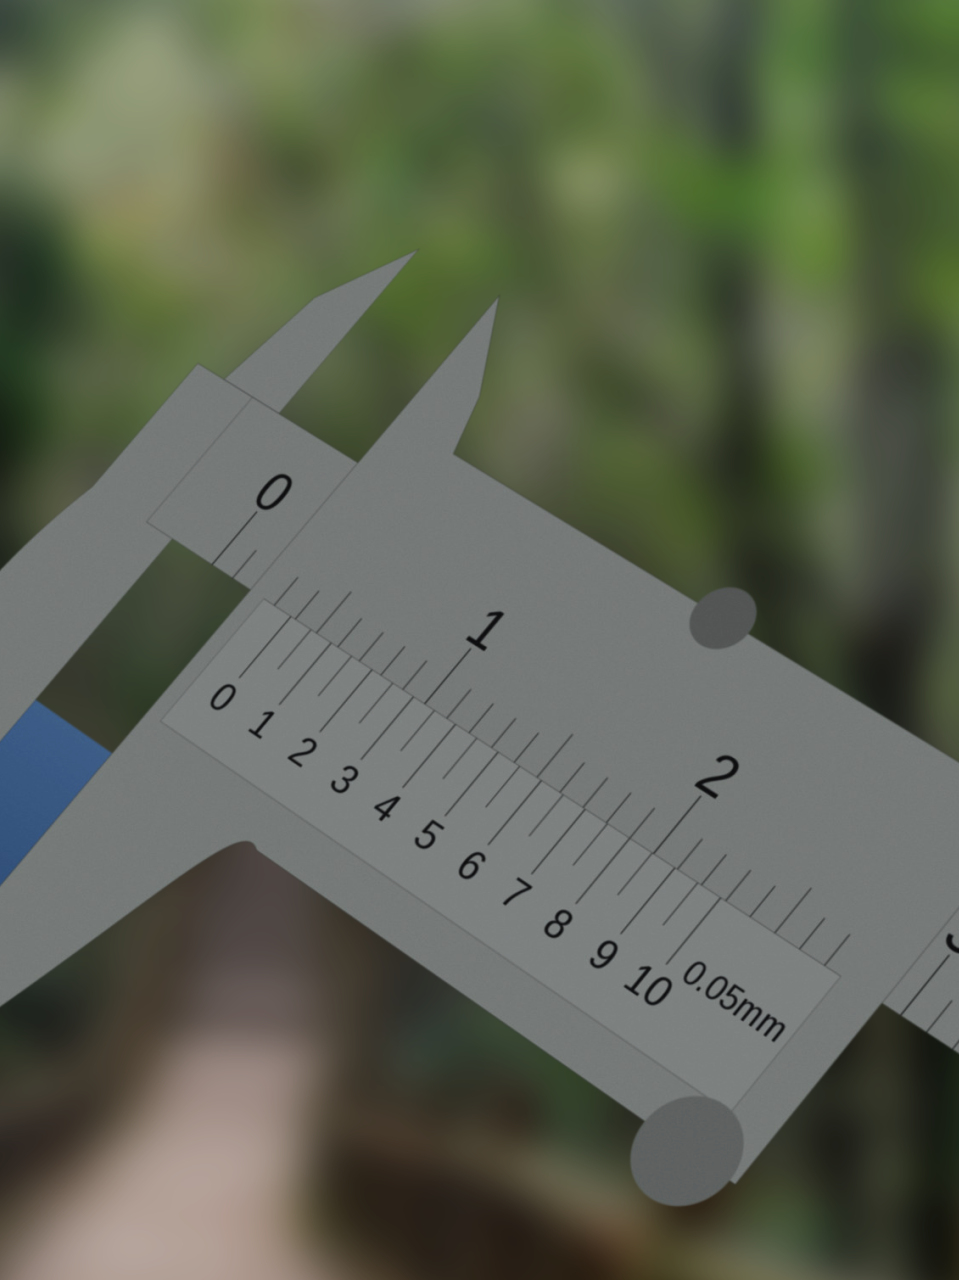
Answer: {"value": 3.8, "unit": "mm"}
